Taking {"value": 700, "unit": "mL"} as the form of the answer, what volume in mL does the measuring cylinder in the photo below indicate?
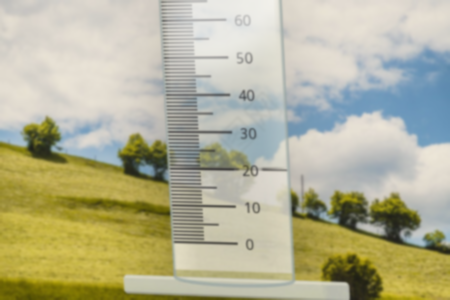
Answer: {"value": 20, "unit": "mL"}
